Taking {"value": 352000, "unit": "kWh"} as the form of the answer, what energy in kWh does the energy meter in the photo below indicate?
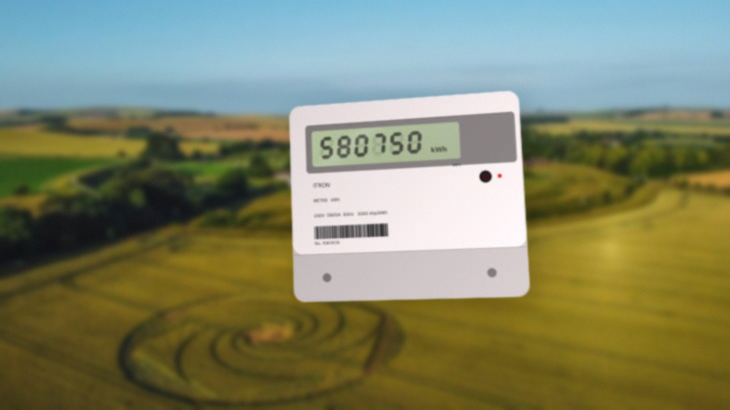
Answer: {"value": 580750, "unit": "kWh"}
